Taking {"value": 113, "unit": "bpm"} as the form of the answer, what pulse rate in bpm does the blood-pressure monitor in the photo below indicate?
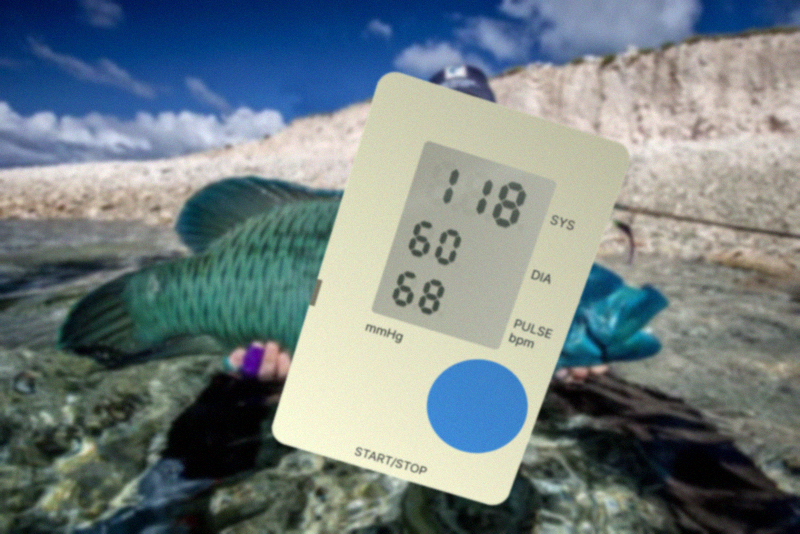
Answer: {"value": 68, "unit": "bpm"}
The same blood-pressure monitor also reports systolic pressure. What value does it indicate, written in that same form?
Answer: {"value": 118, "unit": "mmHg"}
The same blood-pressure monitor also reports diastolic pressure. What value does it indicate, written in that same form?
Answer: {"value": 60, "unit": "mmHg"}
